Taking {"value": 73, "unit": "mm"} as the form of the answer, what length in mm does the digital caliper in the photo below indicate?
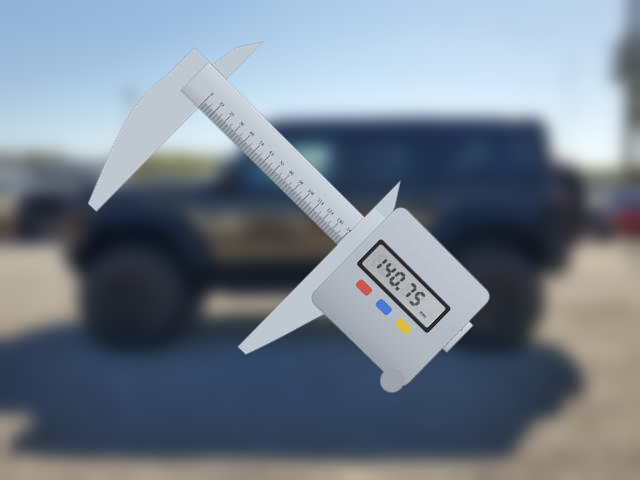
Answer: {"value": 140.75, "unit": "mm"}
